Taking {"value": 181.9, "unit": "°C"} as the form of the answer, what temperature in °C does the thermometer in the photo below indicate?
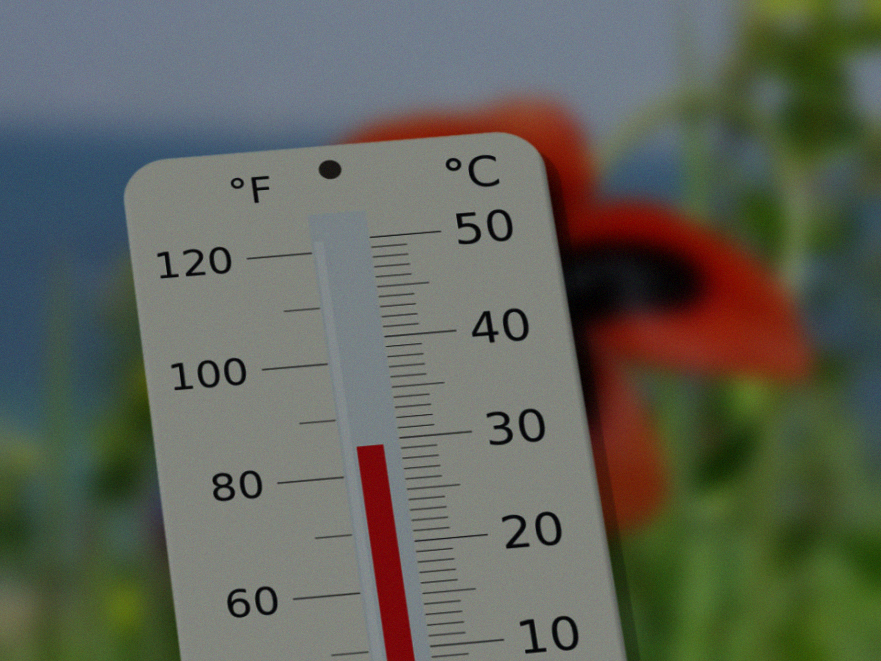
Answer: {"value": 29.5, "unit": "°C"}
